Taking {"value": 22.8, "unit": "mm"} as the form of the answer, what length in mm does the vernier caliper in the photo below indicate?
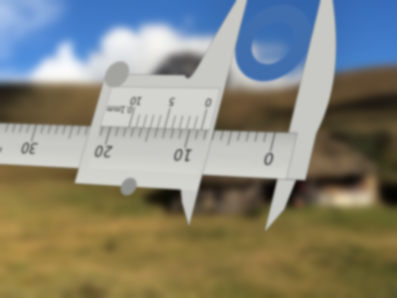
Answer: {"value": 8.6, "unit": "mm"}
